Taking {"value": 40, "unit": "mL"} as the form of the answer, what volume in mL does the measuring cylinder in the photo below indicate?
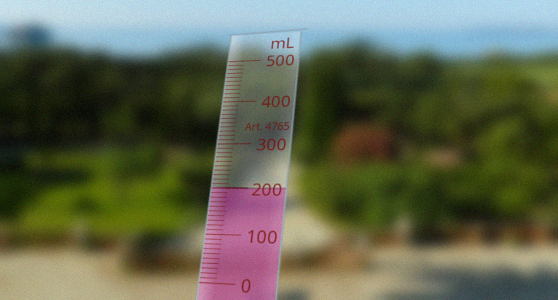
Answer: {"value": 200, "unit": "mL"}
